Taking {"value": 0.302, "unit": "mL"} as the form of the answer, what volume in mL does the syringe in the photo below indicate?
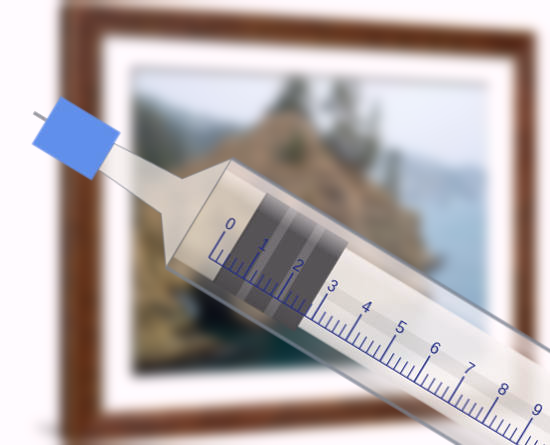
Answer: {"value": 0.4, "unit": "mL"}
